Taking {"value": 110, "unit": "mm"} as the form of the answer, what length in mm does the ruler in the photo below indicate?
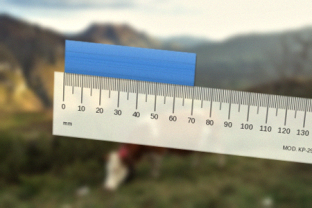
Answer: {"value": 70, "unit": "mm"}
